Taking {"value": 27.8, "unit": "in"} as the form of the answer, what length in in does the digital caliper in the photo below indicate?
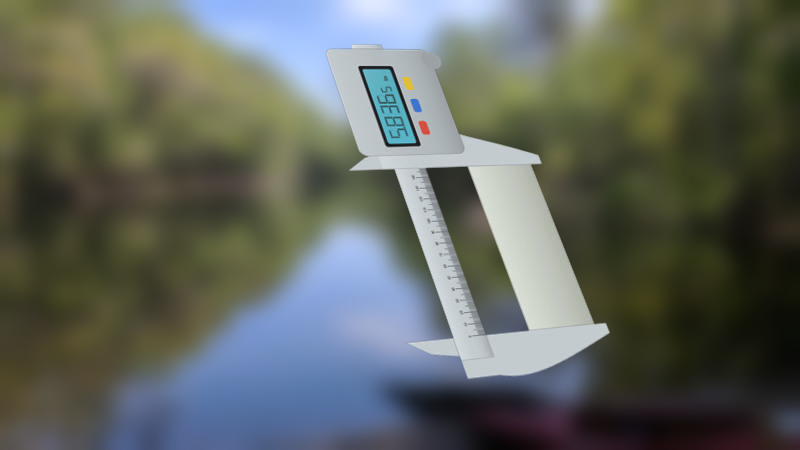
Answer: {"value": 5.8365, "unit": "in"}
